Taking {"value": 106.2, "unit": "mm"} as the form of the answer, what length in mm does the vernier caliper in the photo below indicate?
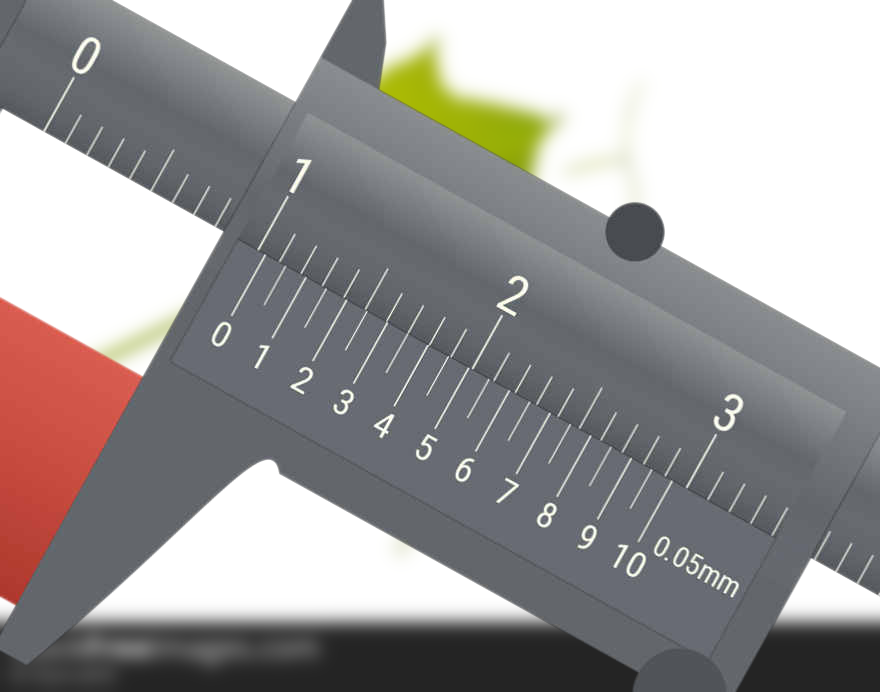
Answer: {"value": 10.35, "unit": "mm"}
